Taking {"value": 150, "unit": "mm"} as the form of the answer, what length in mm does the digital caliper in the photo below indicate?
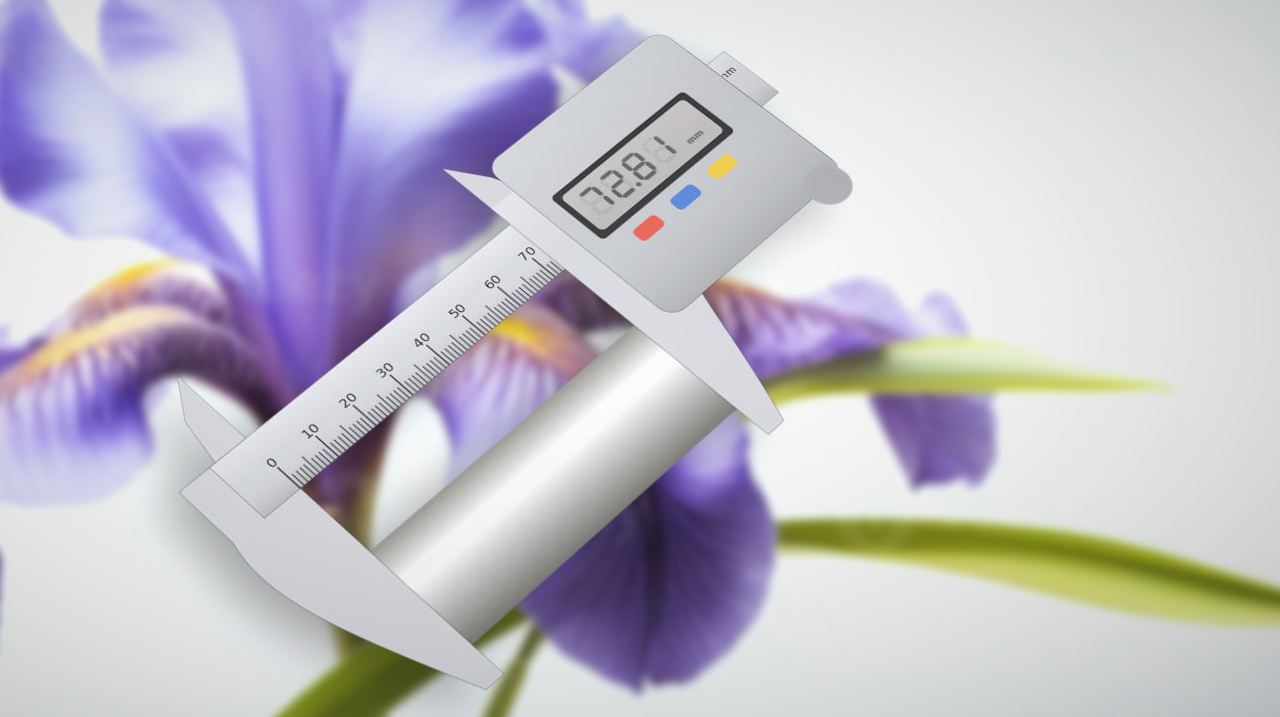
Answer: {"value": 72.81, "unit": "mm"}
